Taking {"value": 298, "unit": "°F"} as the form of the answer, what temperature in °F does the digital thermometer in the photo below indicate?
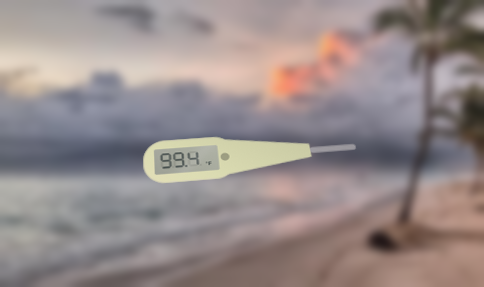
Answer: {"value": 99.4, "unit": "°F"}
